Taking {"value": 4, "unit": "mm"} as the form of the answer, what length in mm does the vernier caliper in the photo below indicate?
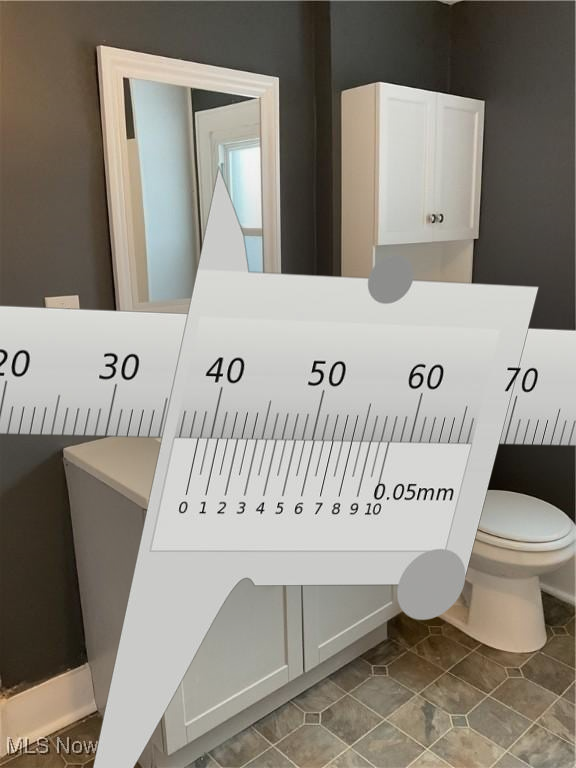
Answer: {"value": 38.8, "unit": "mm"}
